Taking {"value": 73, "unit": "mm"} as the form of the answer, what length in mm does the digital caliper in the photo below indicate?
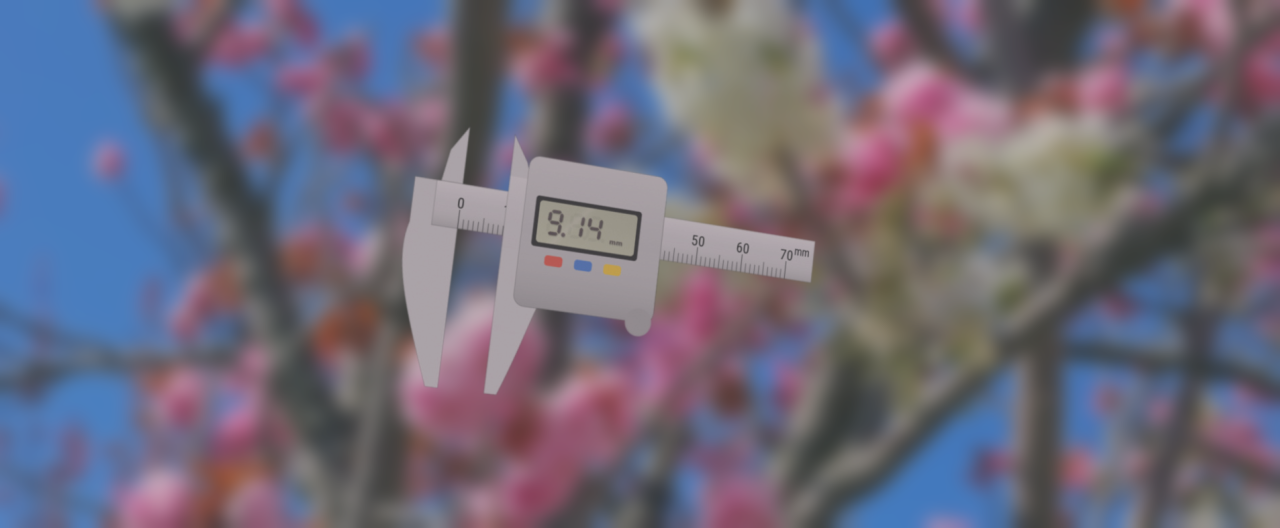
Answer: {"value": 9.14, "unit": "mm"}
